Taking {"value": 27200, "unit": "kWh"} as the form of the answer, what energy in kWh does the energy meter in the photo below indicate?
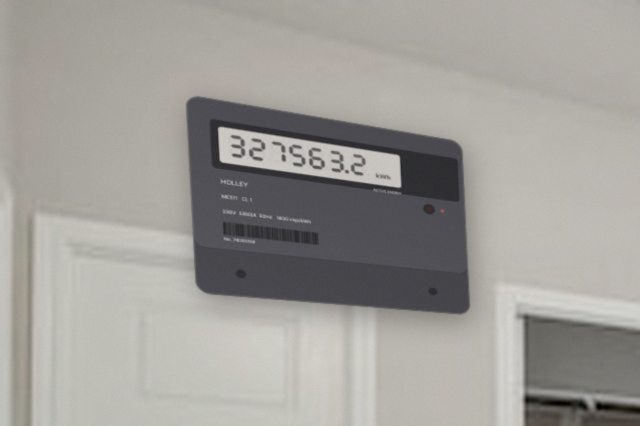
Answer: {"value": 327563.2, "unit": "kWh"}
